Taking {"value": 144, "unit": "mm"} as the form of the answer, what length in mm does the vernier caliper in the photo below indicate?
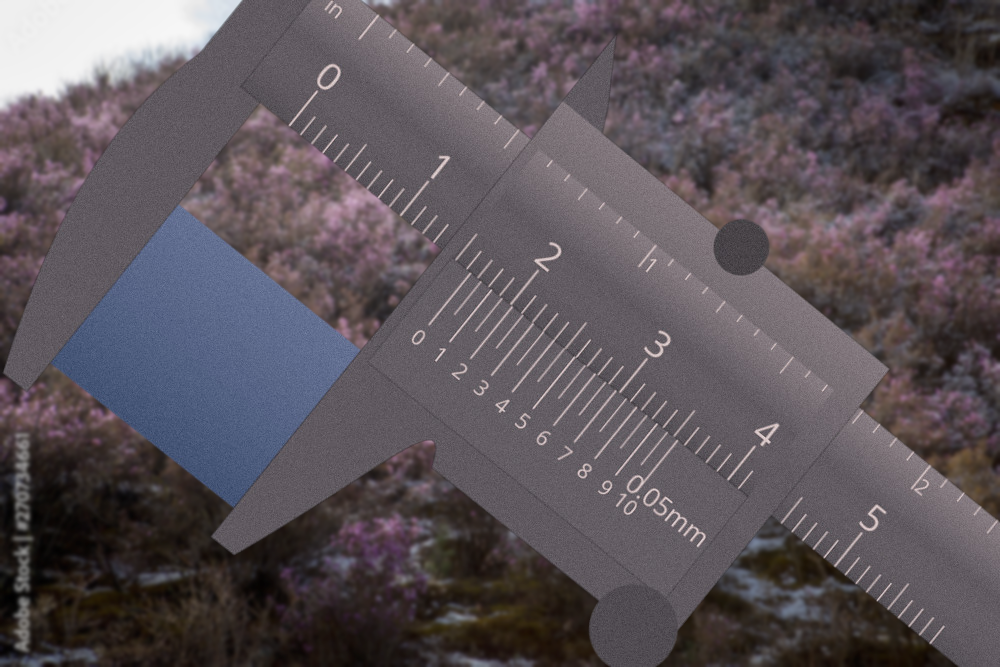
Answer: {"value": 16.4, "unit": "mm"}
